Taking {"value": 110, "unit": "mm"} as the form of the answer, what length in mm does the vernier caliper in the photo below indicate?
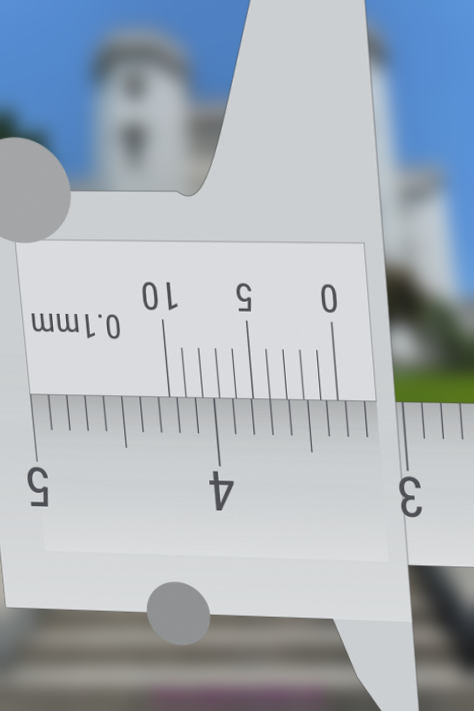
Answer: {"value": 33.4, "unit": "mm"}
